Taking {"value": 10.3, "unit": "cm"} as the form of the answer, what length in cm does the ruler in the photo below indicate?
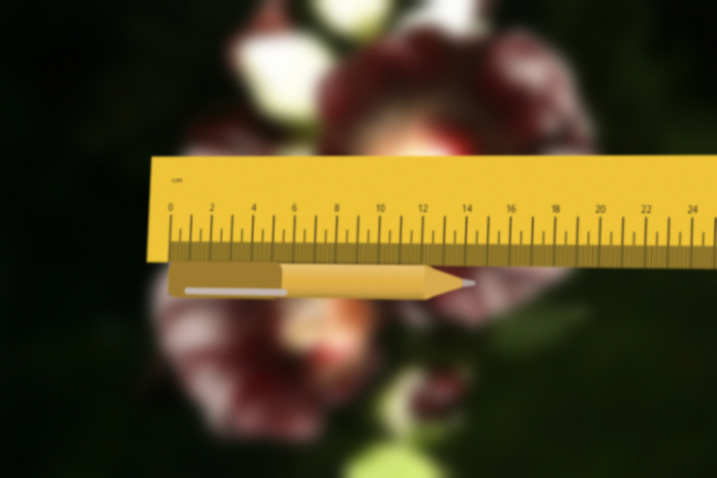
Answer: {"value": 14.5, "unit": "cm"}
